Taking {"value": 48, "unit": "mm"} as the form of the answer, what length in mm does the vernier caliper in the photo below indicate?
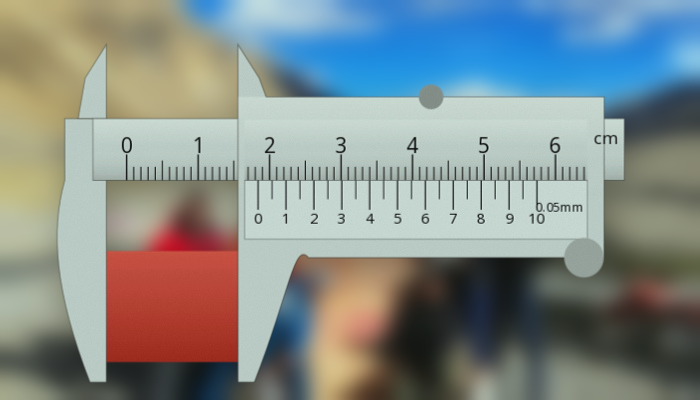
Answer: {"value": 18.4, "unit": "mm"}
